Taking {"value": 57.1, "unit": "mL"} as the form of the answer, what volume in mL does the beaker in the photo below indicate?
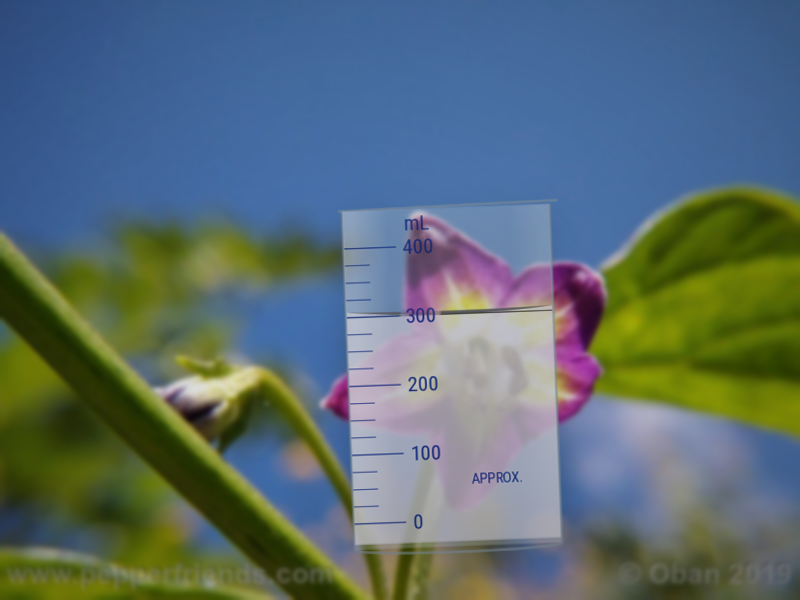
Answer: {"value": 300, "unit": "mL"}
